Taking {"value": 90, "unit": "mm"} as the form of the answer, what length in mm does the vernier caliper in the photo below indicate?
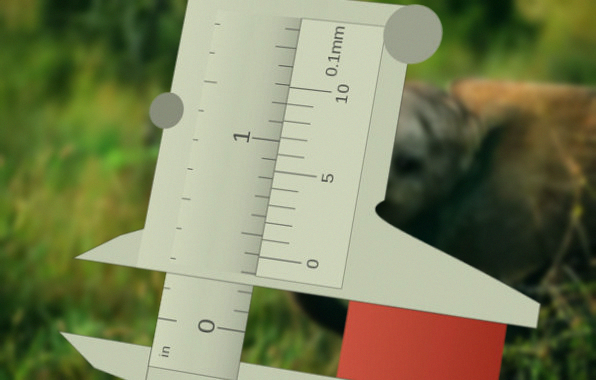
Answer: {"value": 3.9, "unit": "mm"}
